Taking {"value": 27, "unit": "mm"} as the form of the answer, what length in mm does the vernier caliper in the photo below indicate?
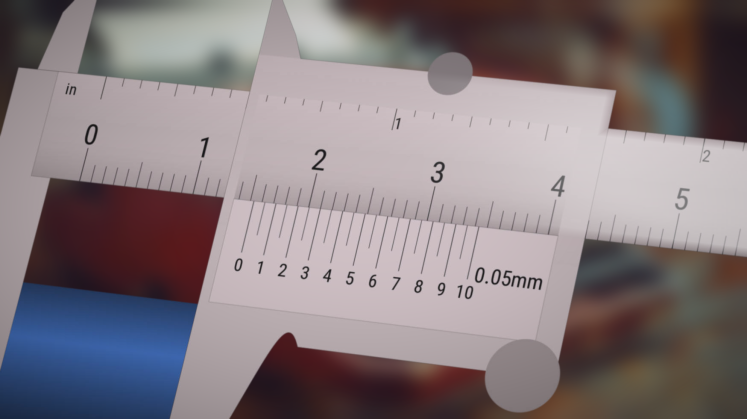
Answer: {"value": 15.3, "unit": "mm"}
